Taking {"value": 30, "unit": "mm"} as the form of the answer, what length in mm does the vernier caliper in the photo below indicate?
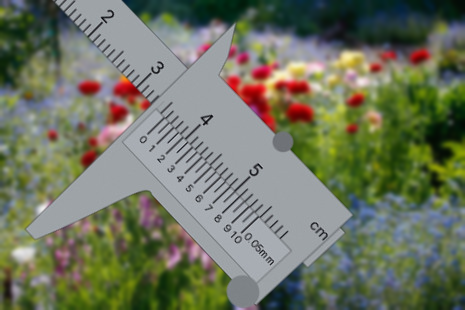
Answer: {"value": 35.8, "unit": "mm"}
